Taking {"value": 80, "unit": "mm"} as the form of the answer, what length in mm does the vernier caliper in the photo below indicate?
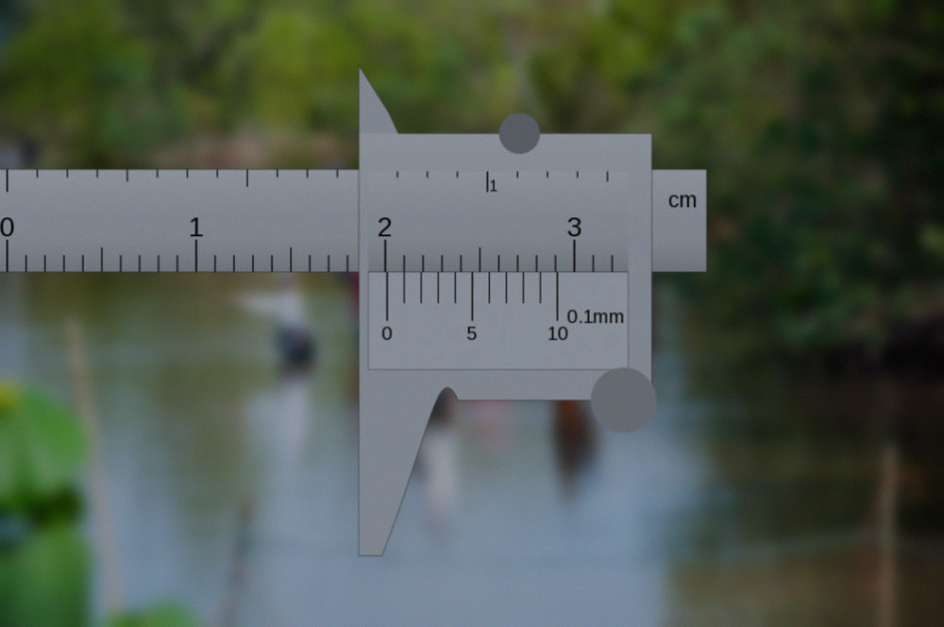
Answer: {"value": 20.1, "unit": "mm"}
